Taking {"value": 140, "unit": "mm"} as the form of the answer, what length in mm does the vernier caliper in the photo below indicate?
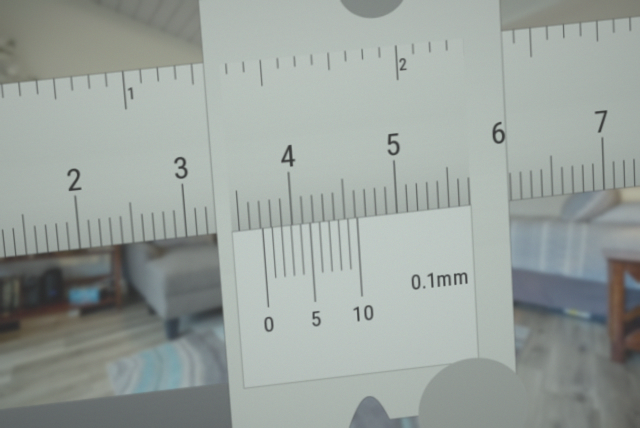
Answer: {"value": 37.2, "unit": "mm"}
